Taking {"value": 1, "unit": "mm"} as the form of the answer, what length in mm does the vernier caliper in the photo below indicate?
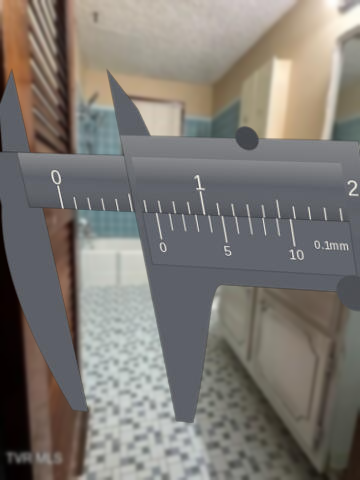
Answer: {"value": 6.7, "unit": "mm"}
